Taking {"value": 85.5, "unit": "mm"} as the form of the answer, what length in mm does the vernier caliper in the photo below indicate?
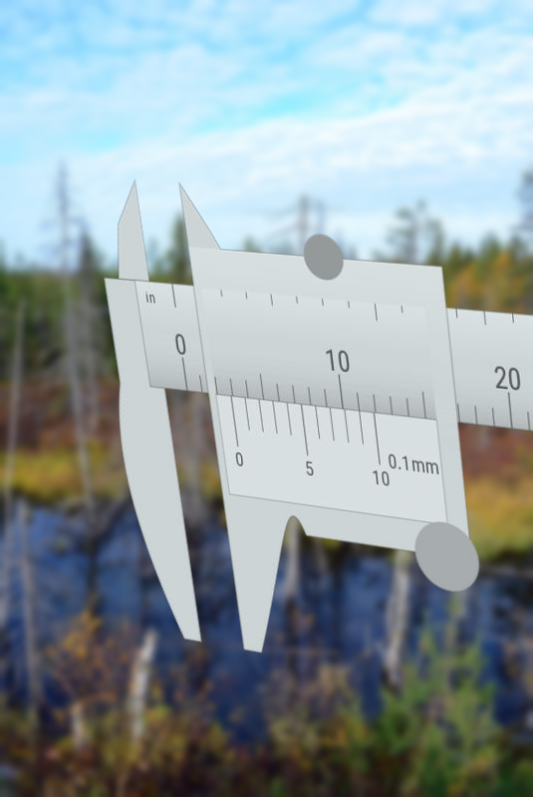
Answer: {"value": 2.9, "unit": "mm"}
